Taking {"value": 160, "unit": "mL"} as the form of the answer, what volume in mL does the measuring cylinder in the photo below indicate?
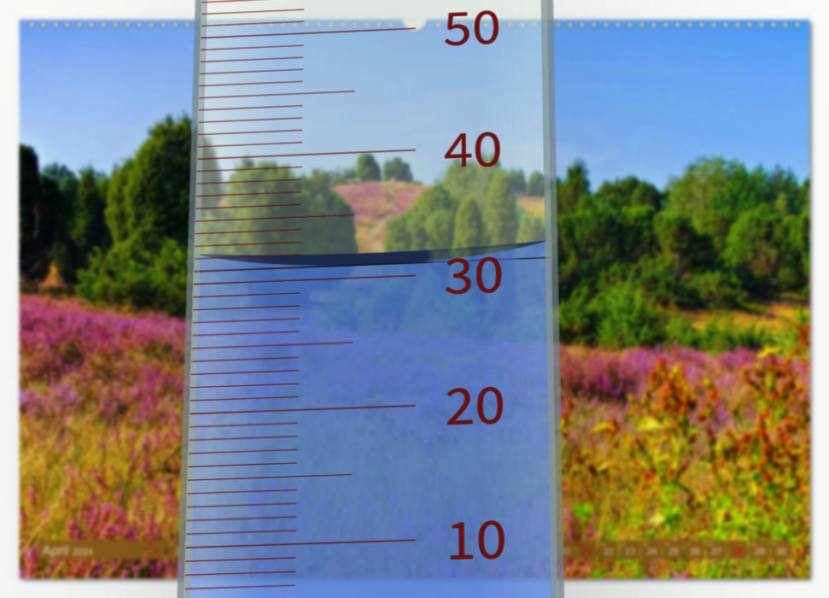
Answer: {"value": 31, "unit": "mL"}
